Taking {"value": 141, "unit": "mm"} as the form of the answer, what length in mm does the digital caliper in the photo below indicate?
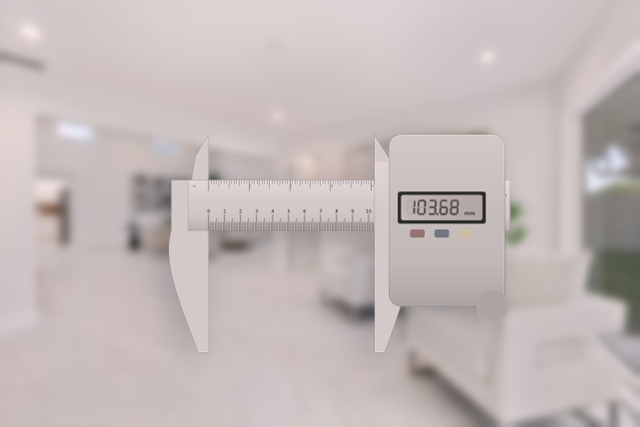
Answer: {"value": 103.68, "unit": "mm"}
